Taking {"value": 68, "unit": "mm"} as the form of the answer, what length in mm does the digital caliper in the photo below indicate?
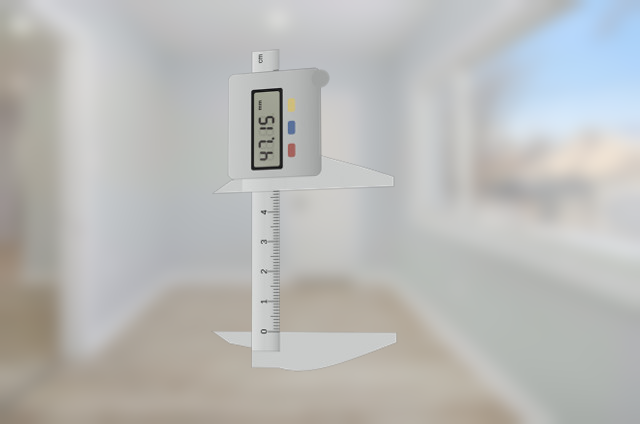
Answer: {"value": 47.15, "unit": "mm"}
